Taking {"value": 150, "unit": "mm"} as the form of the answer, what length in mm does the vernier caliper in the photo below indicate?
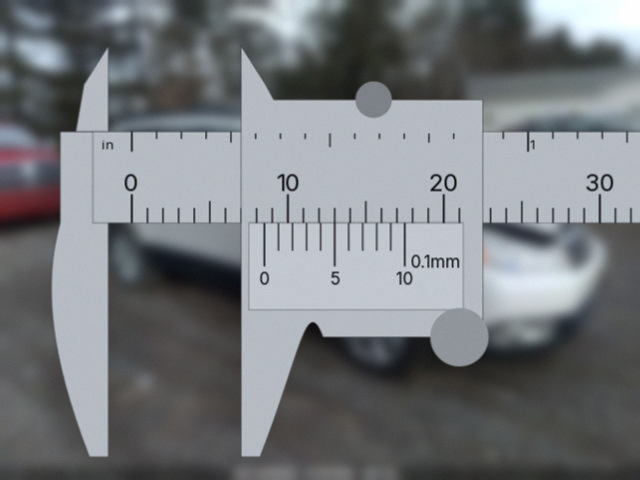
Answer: {"value": 8.5, "unit": "mm"}
